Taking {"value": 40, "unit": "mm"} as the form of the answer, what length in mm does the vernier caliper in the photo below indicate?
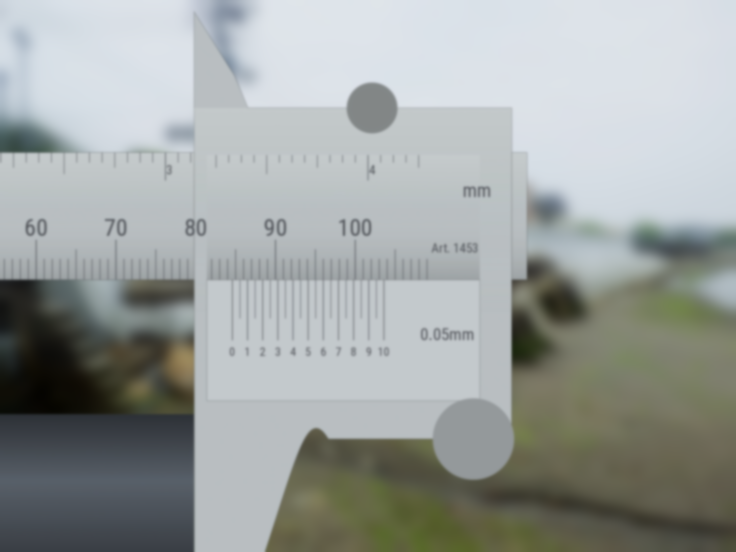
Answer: {"value": 84.6, "unit": "mm"}
